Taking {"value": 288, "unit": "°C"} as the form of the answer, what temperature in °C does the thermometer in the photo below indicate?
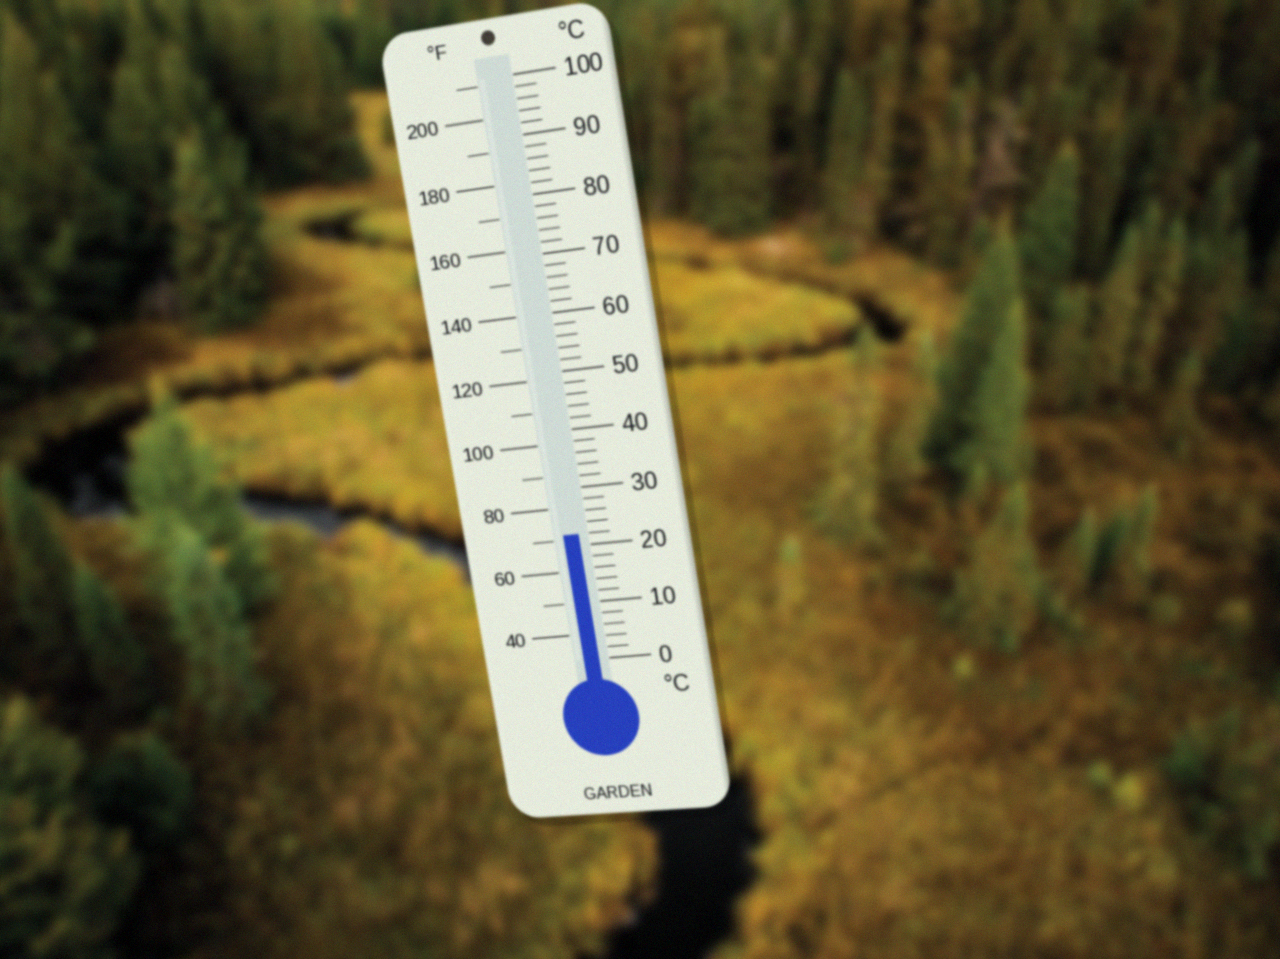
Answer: {"value": 22, "unit": "°C"}
